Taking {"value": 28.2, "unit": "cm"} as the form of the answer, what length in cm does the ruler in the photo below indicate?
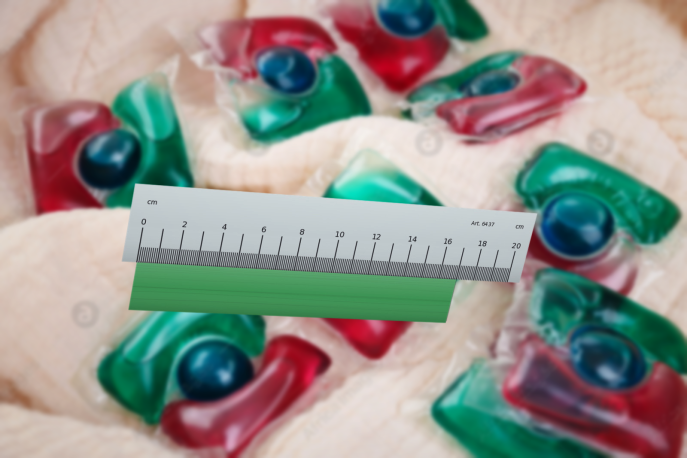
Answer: {"value": 17, "unit": "cm"}
